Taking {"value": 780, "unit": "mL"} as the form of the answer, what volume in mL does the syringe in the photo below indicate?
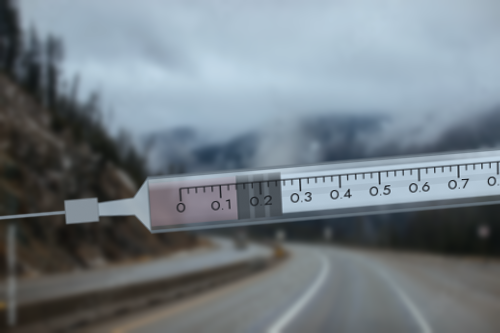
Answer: {"value": 0.14, "unit": "mL"}
